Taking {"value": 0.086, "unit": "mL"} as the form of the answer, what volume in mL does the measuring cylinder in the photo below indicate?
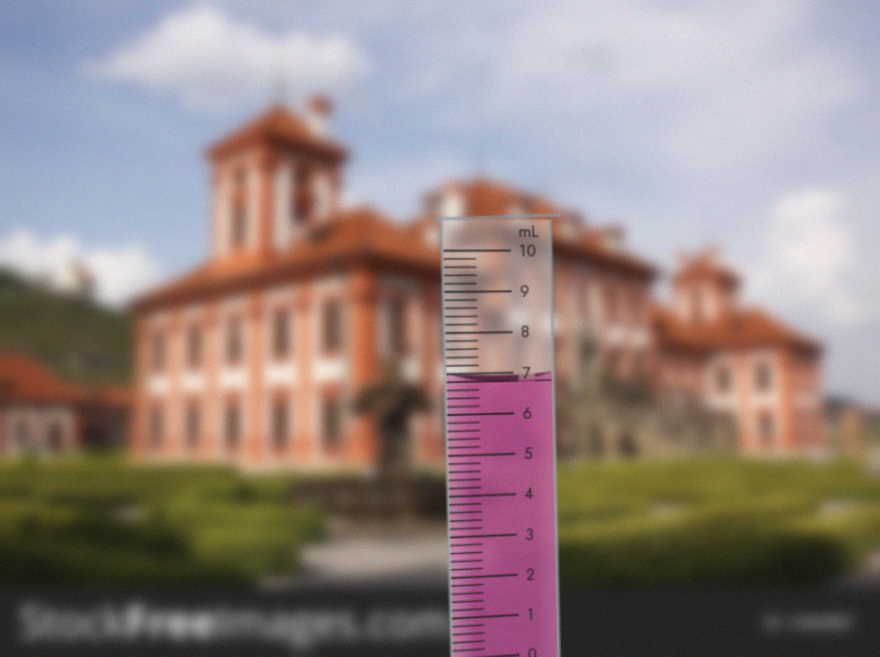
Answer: {"value": 6.8, "unit": "mL"}
